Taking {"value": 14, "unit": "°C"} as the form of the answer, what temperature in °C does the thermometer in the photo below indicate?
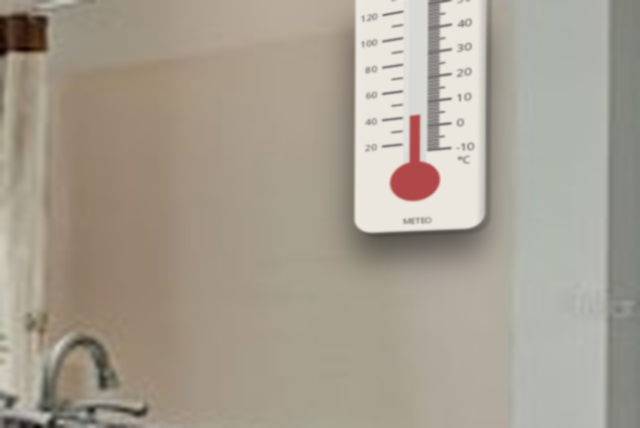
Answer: {"value": 5, "unit": "°C"}
